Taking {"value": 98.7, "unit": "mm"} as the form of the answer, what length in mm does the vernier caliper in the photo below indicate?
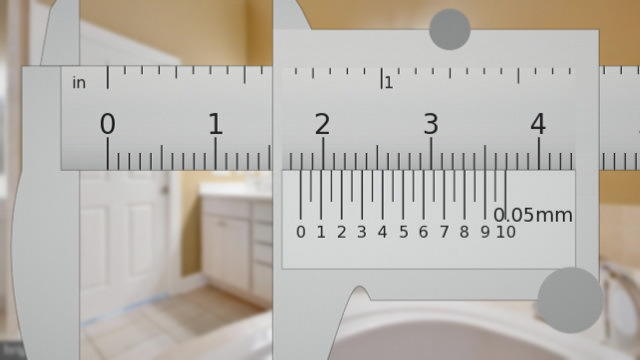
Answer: {"value": 17.9, "unit": "mm"}
